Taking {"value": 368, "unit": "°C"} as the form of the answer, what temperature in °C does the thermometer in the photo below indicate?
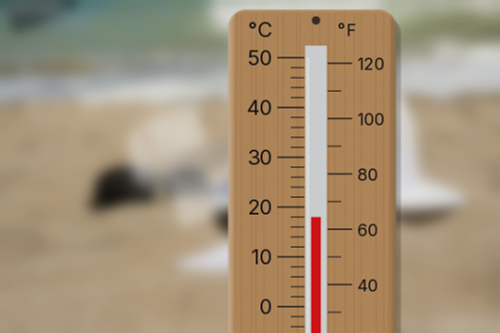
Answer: {"value": 18, "unit": "°C"}
